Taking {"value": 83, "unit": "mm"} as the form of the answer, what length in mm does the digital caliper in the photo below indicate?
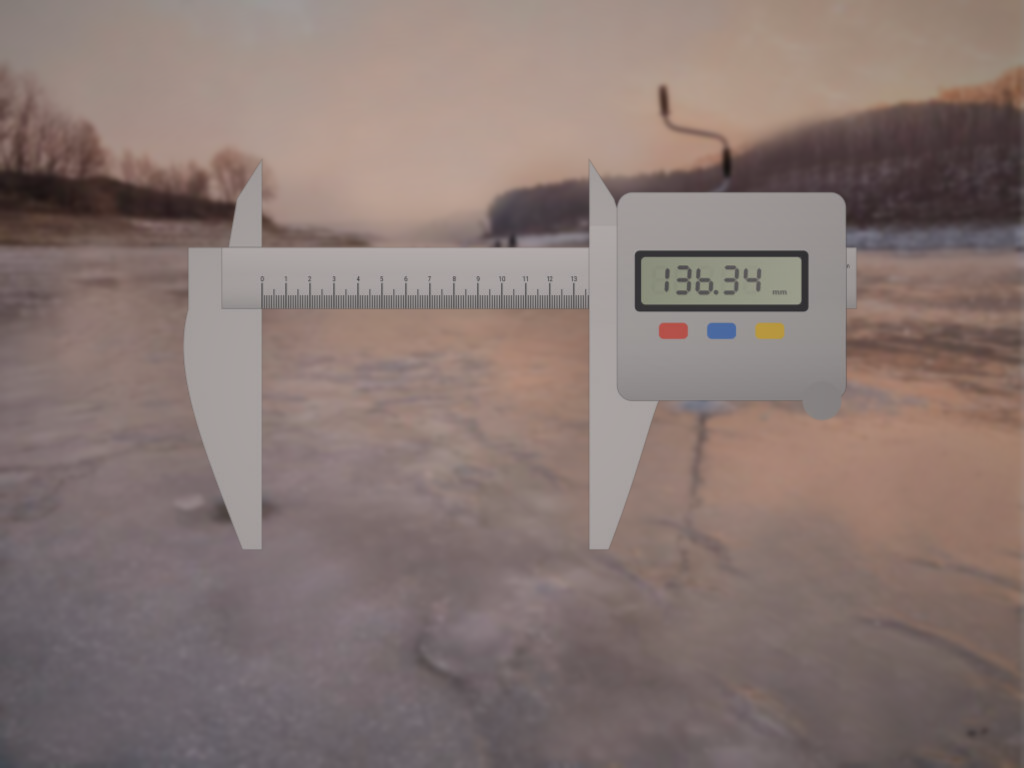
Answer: {"value": 136.34, "unit": "mm"}
